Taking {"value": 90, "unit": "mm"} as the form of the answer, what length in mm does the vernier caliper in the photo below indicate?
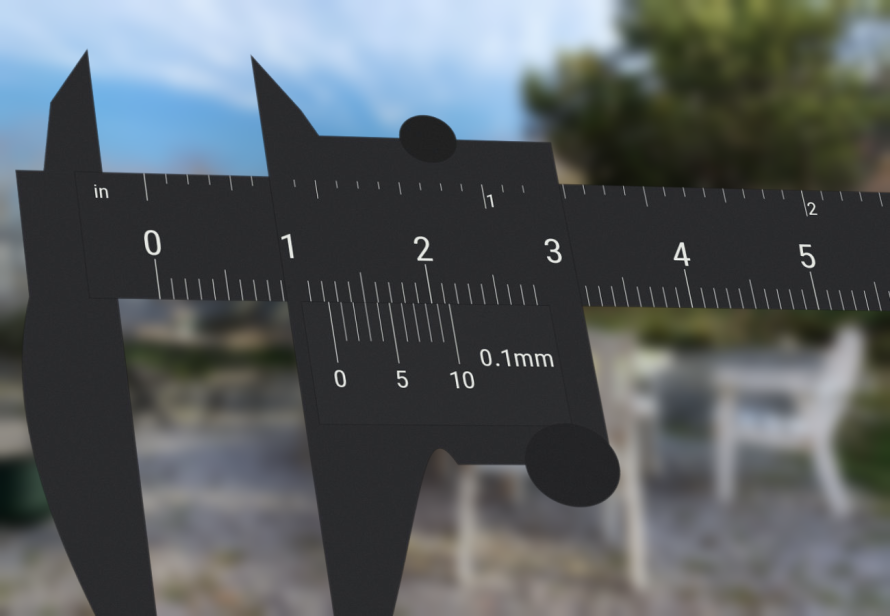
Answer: {"value": 12.3, "unit": "mm"}
